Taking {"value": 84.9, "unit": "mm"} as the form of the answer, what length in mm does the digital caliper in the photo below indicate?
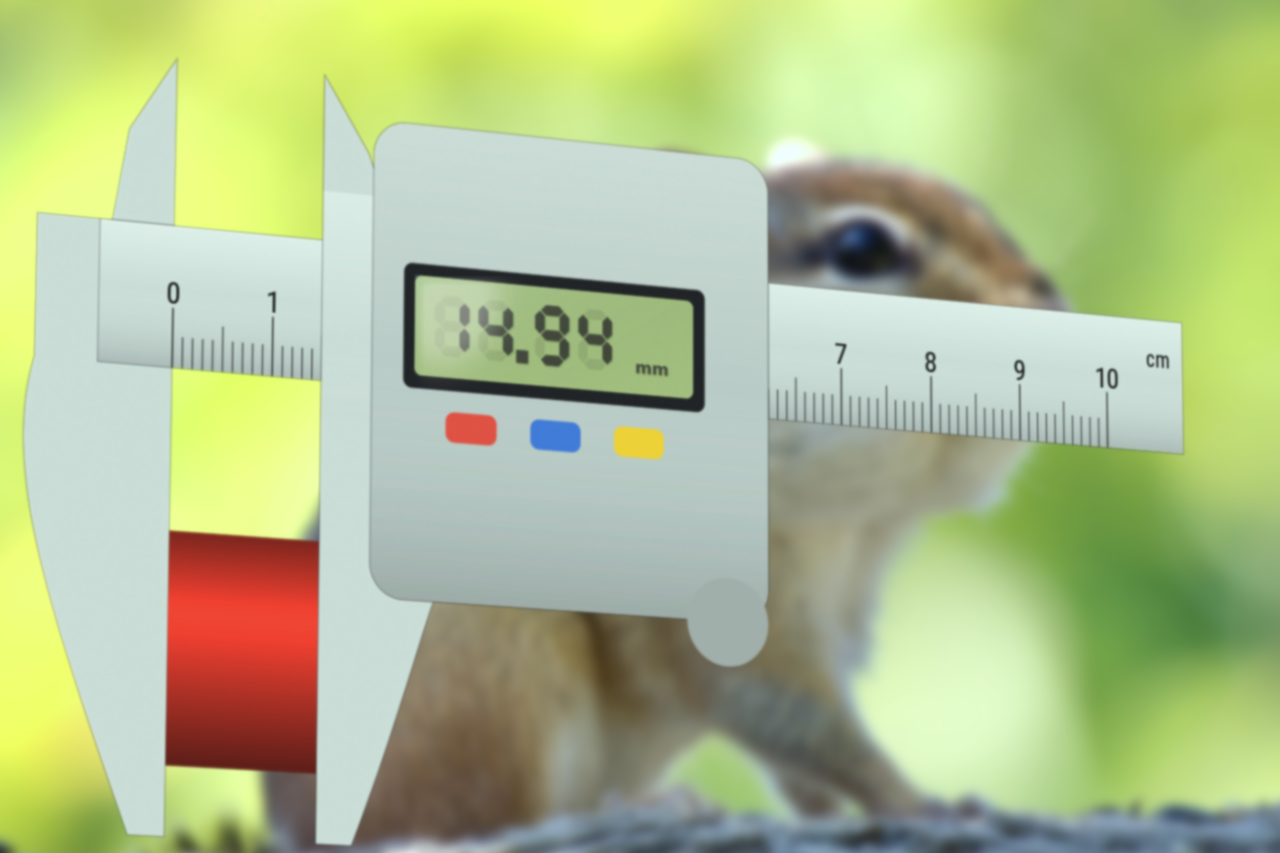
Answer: {"value": 14.94, "unit": "mm"}
